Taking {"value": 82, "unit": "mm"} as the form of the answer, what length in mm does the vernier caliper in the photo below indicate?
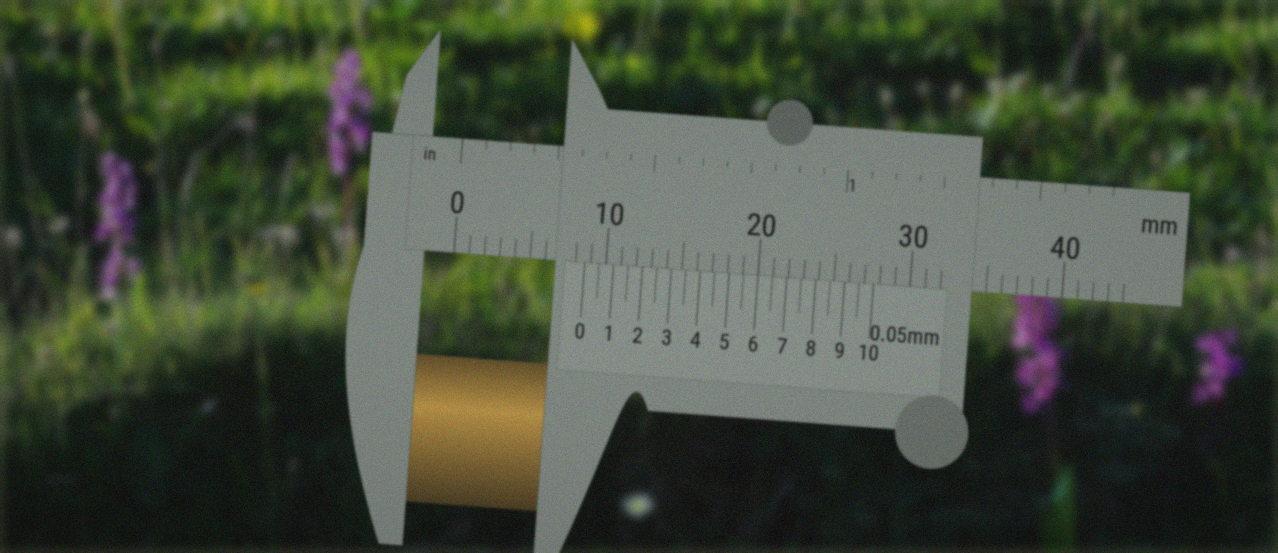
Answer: {"value": 8.6, "unit": "mm"}
